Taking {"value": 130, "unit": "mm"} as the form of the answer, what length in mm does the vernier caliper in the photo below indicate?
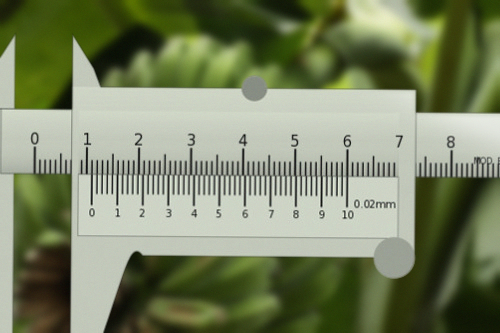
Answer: {"value": 11.0, "unit": "mm"}
